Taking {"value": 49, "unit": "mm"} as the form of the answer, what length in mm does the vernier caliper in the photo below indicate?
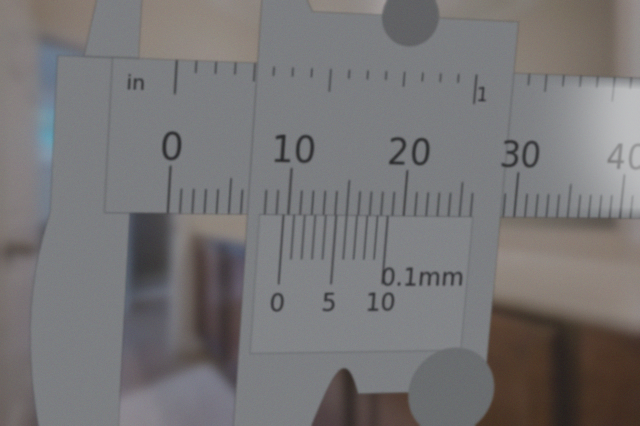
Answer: {"value": 9.6, "unit": "mm"}
